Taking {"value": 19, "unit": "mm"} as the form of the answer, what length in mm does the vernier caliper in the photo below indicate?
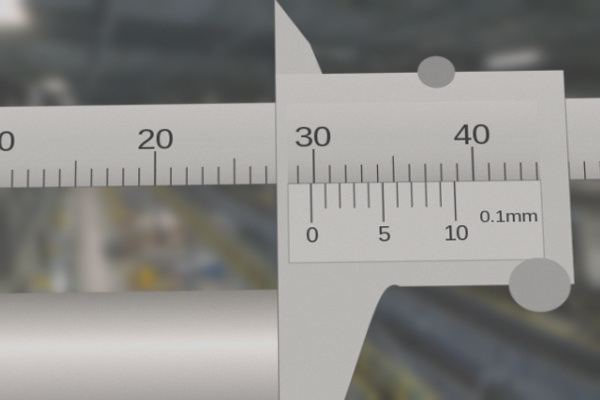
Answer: {"value": 29.8, "unit": "mm"}
